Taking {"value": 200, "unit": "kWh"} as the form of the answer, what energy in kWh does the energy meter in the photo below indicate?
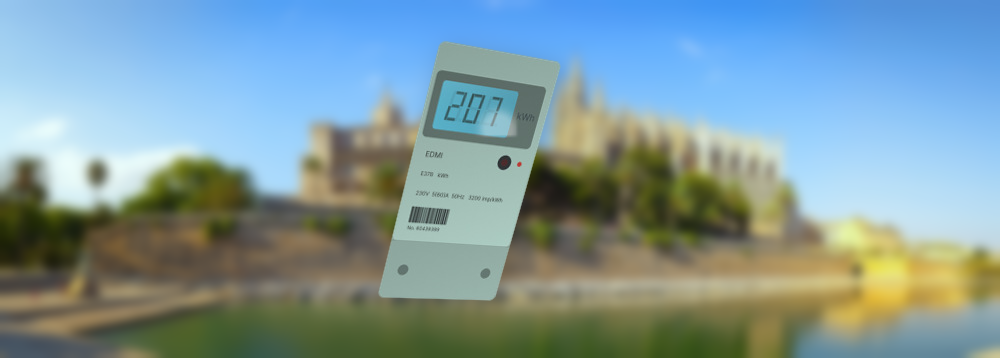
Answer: {"value": 207, "unit": "kWh"}
